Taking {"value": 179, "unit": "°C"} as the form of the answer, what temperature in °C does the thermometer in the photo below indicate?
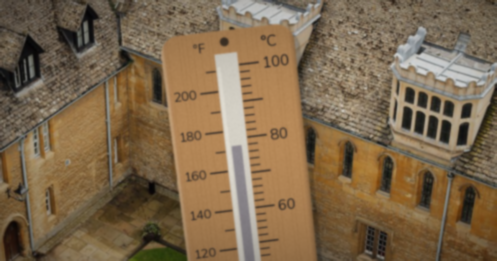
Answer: {"value": 78, "unit": "°C"}
